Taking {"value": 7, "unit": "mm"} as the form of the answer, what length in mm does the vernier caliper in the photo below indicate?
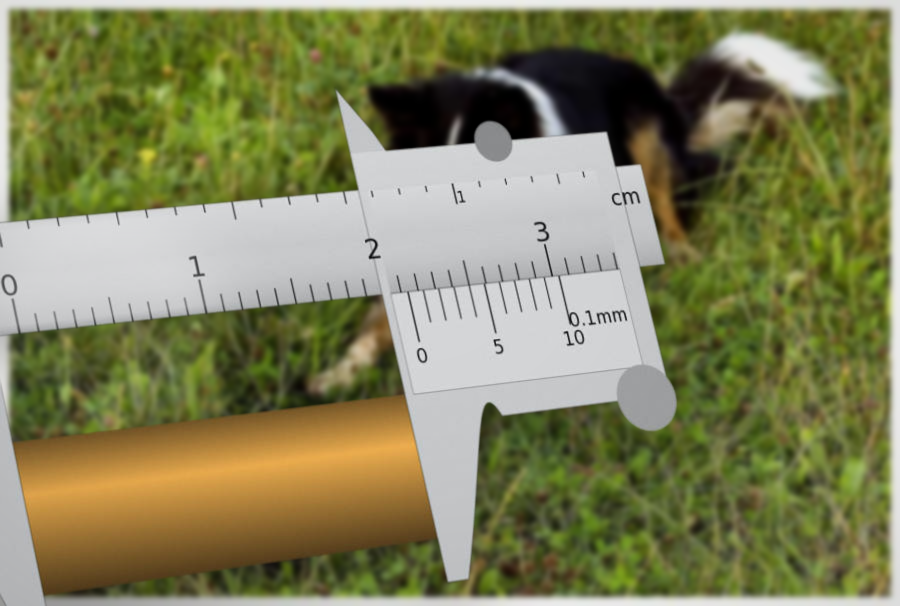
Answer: {"value": 21.4, "unit": "mm"}
